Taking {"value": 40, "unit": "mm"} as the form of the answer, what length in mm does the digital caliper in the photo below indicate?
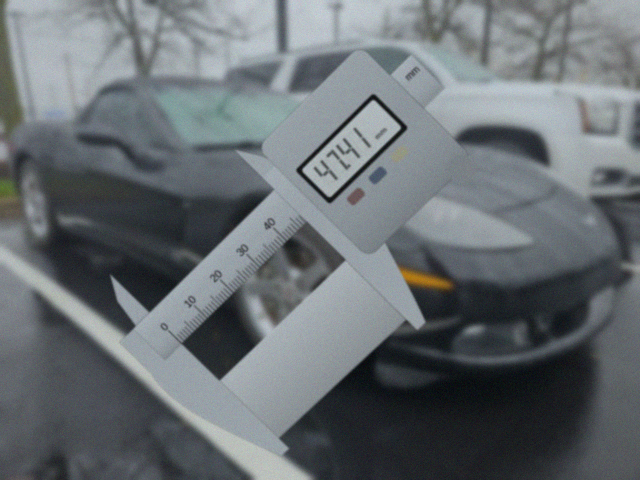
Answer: {"value": 47.41, "unit": "mm"}
